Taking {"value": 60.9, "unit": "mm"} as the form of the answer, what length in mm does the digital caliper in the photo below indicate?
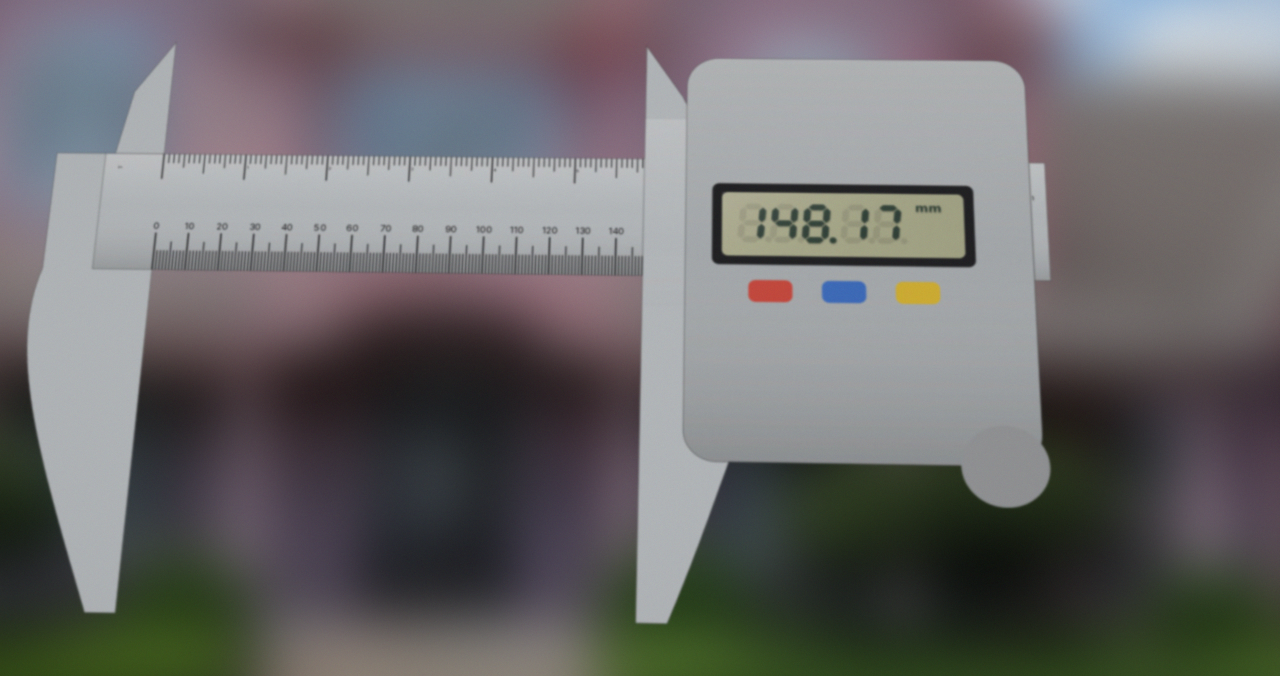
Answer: {"value": 148.17, "unit": "mm"}
